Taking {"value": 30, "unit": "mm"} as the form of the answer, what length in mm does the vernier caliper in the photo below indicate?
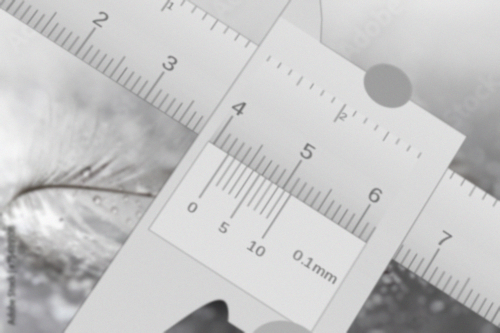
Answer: {"value": 42.2, "unit": "mm"}
